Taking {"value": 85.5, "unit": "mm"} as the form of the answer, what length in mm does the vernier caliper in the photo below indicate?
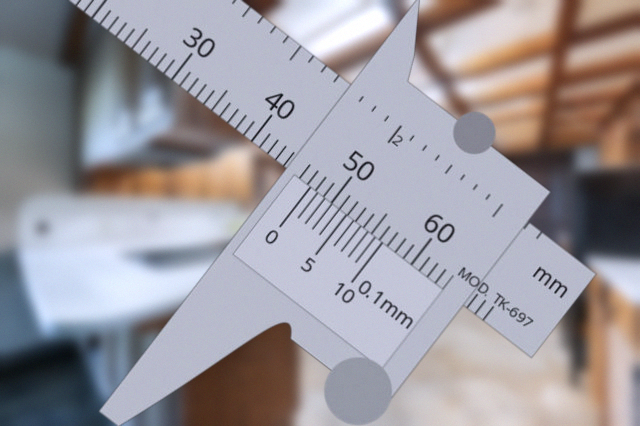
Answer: {"value": 47.4, "unit": "mm"}
